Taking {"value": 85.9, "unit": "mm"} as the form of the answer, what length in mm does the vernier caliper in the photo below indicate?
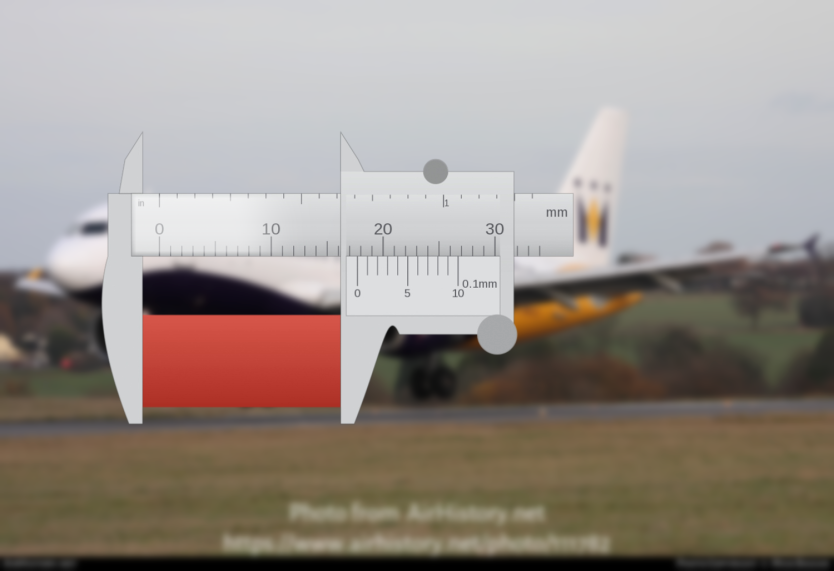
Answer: {"value": 17.7, "unit": "mm"}
